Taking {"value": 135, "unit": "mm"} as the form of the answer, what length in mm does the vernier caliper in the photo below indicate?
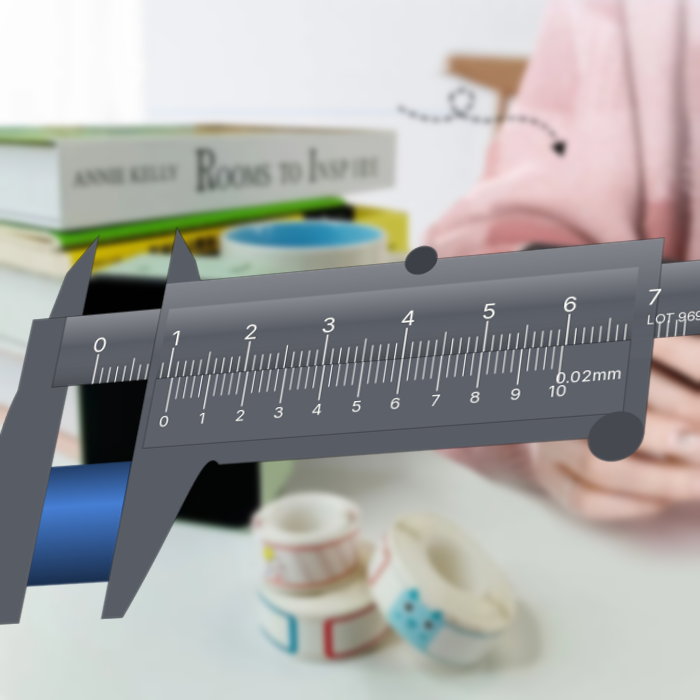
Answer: {"value": 10.6, "unit": "mm"}
